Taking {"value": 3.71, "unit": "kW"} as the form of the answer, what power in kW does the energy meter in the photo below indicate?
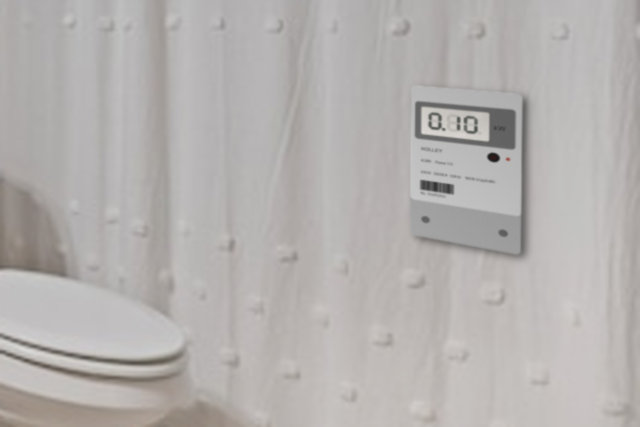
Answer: {"value": 0.10, "unit": "kW"}
